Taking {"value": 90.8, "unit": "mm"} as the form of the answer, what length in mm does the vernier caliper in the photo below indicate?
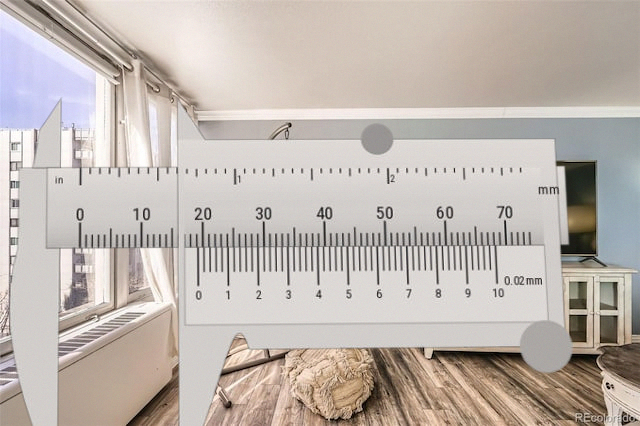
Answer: {"value": 19.2, "unit": "mm"}
